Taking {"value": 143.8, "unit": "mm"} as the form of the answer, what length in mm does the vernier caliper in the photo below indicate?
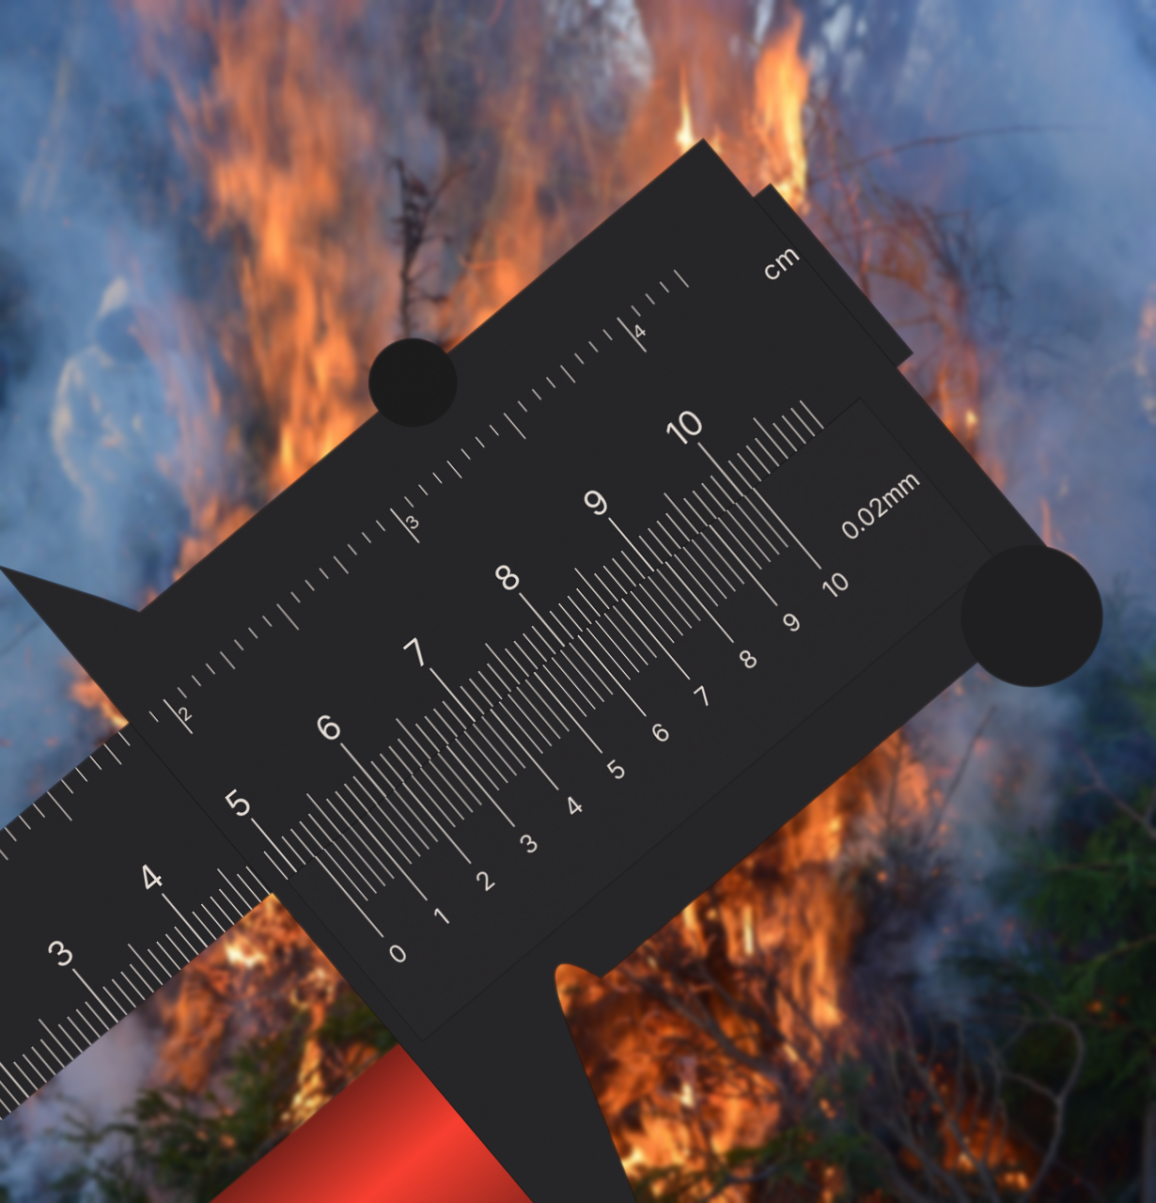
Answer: {"value": 52.1, "unit": "mm"}
